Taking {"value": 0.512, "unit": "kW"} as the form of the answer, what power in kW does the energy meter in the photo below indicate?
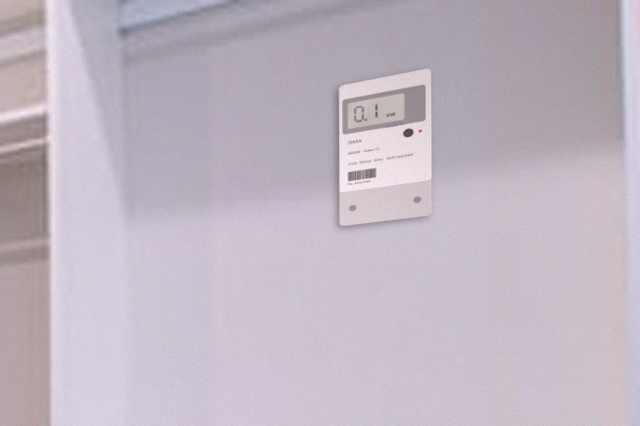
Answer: {"value": 0.1, "unit": "kW"}
